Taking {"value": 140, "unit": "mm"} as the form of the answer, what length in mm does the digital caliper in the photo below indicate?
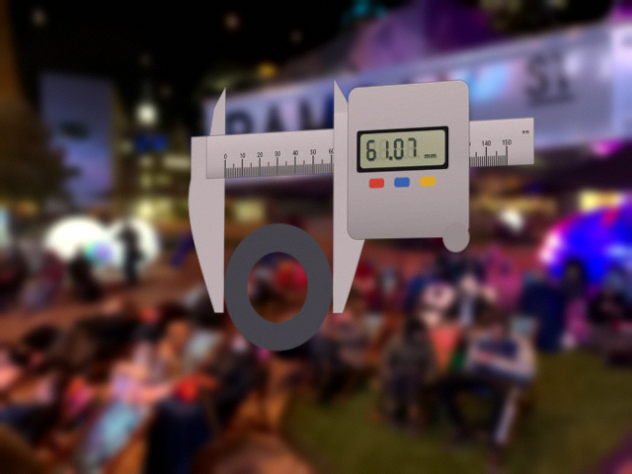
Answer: {"value": 61.07, "unit": "mm"}
